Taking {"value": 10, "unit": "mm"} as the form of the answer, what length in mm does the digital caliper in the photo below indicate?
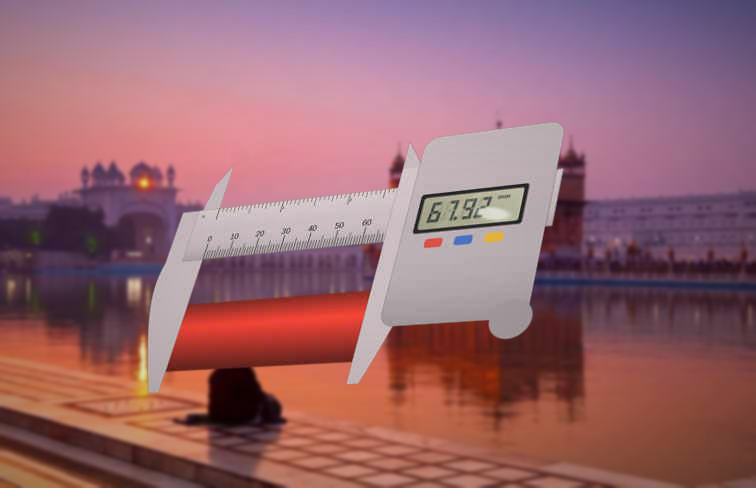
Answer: {"value": 67.92, "unit": "mm"}
